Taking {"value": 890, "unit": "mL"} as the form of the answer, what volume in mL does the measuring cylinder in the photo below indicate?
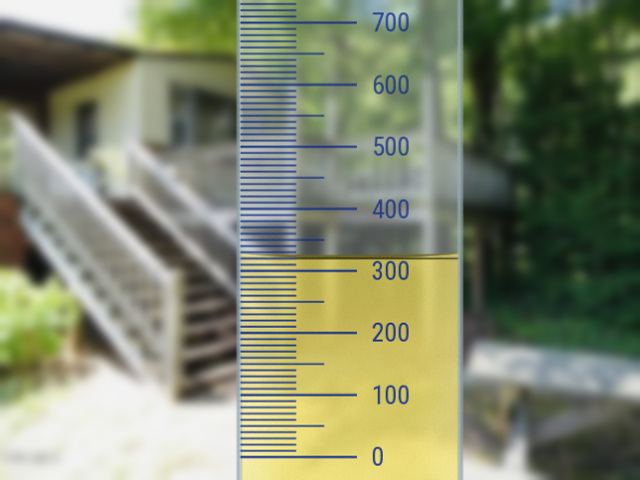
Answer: {"value": 320, "unit": "mL"}
